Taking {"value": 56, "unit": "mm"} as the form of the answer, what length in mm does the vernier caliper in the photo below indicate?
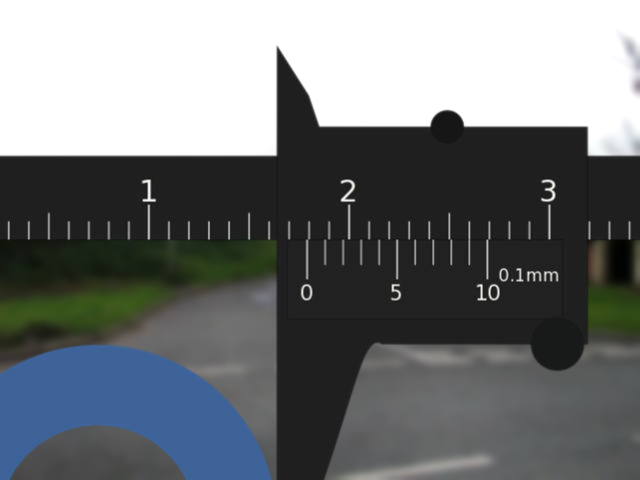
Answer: {"value": 17.9, "unit": "mm"}
